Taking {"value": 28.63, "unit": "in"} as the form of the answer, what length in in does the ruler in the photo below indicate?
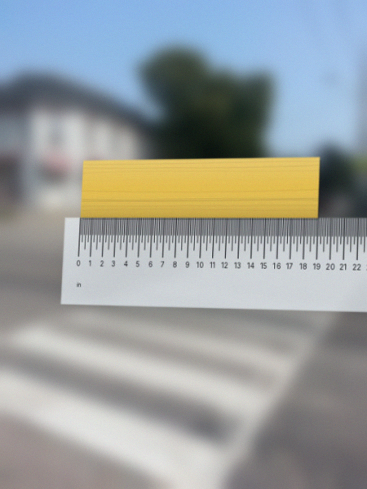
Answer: {"value": 19, "unit": "in"}
